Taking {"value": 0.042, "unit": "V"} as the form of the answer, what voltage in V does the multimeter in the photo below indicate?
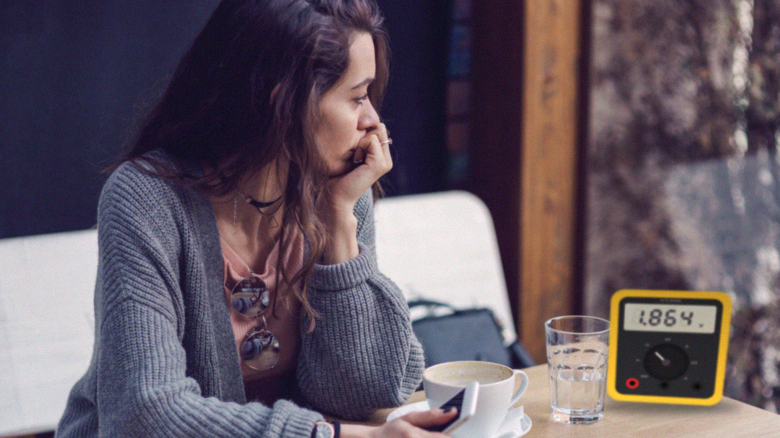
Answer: {"value": 1.864, "unit": "V"}
